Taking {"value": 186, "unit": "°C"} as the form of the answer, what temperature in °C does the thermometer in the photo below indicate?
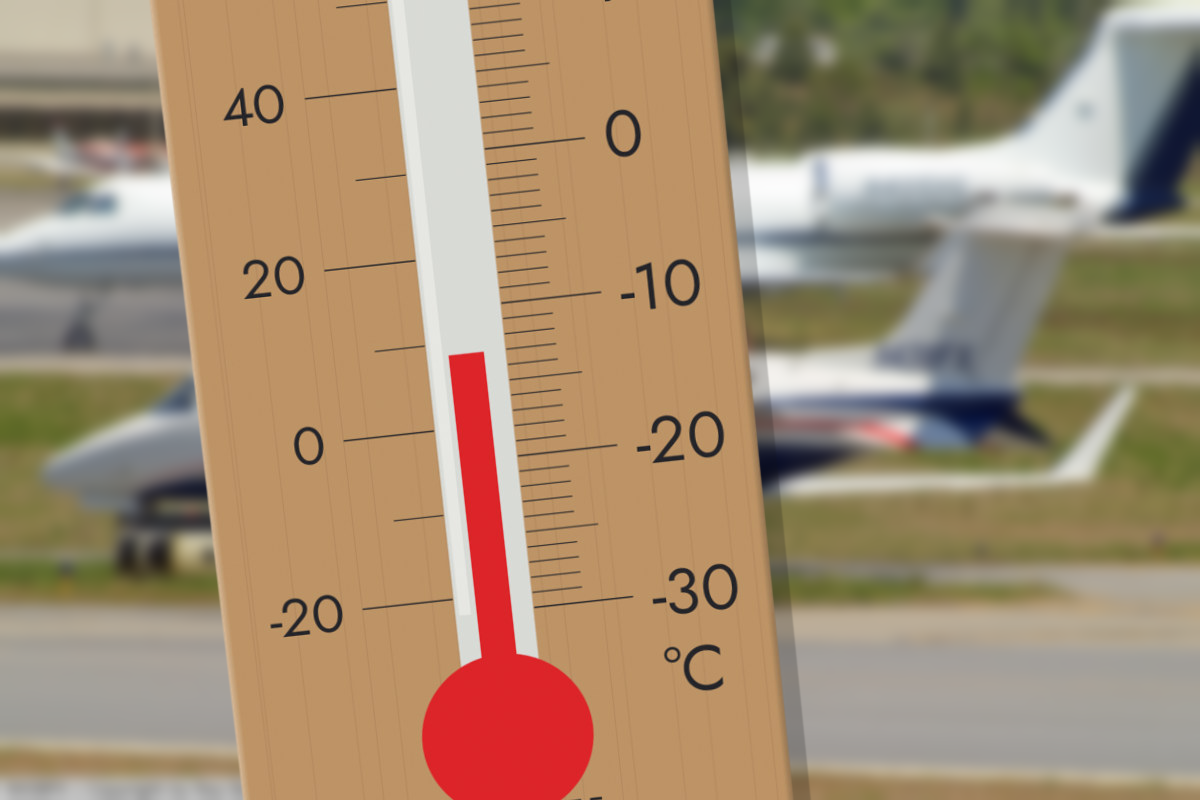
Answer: {"value": -13, "unit": "°C"}
